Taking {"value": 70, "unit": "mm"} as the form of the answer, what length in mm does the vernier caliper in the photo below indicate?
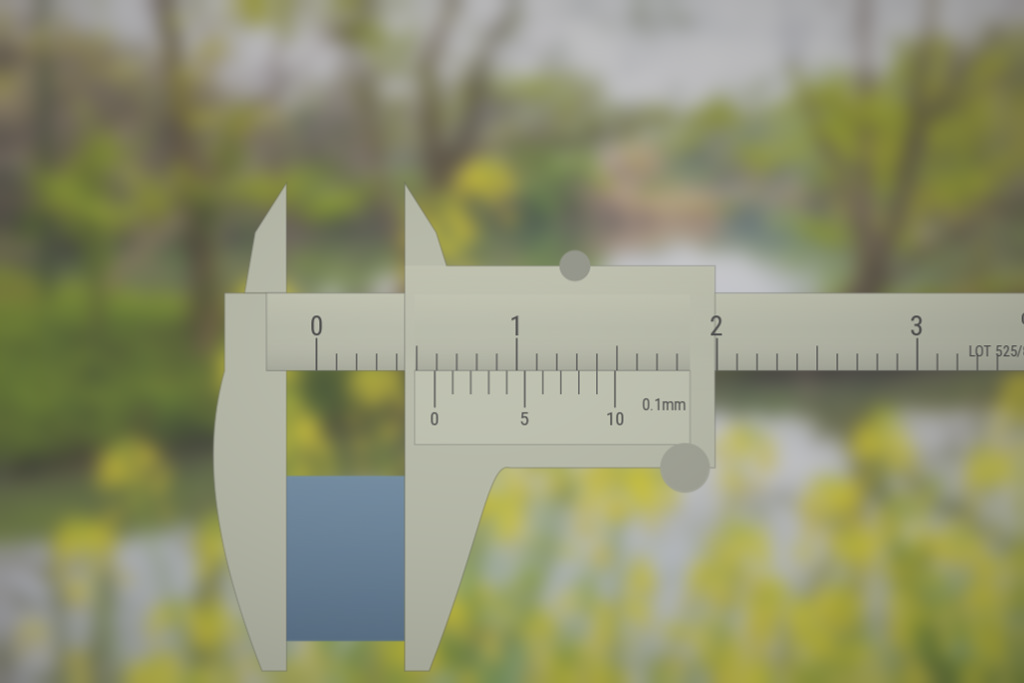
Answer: {"value": 5.9, "unit": "mm"}
